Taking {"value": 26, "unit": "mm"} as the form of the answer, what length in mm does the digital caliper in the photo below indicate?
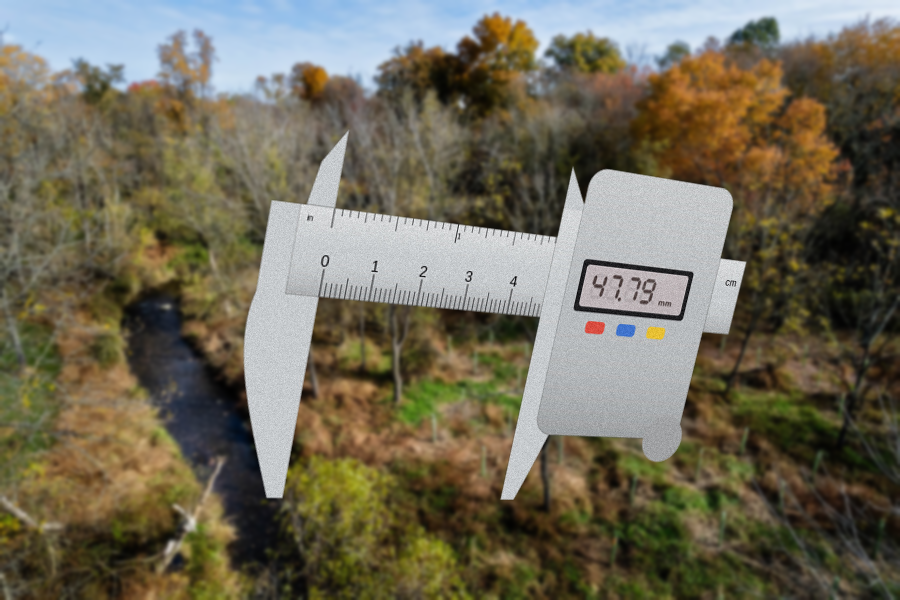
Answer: {"value": 47.79, "unit": "mm"}
